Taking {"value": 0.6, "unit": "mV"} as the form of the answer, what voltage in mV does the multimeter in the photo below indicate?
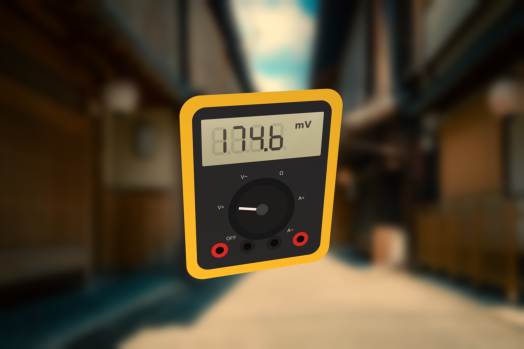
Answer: {"value": 174.6, "unit": "mV"}
